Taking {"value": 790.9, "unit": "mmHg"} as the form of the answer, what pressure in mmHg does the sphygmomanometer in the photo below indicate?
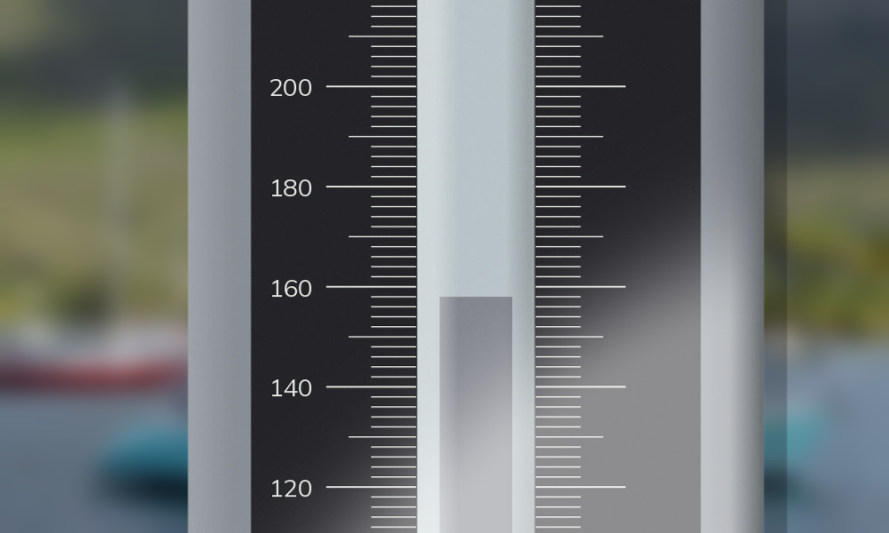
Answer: {"value": 158, "unit": "mmHg"}
